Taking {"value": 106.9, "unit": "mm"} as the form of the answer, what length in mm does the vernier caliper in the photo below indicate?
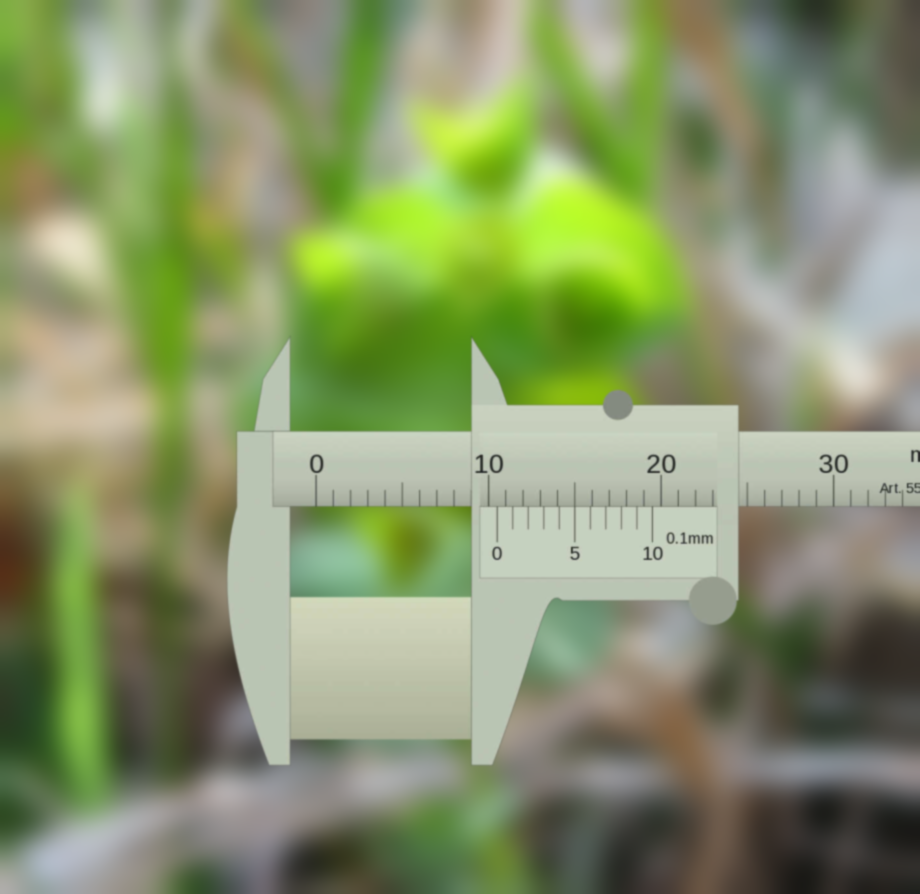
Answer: {"value": 10.5, "unit": "mm"}
